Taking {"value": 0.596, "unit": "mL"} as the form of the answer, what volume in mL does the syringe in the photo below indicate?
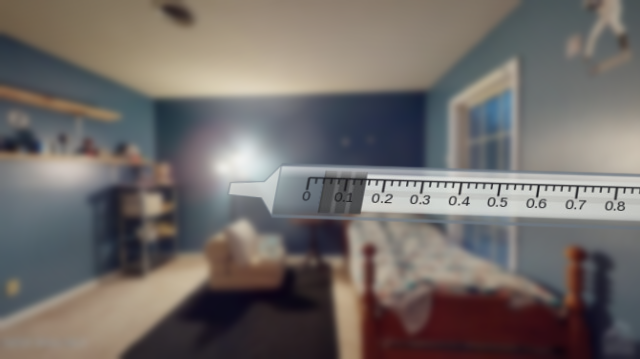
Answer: {"value": 0.04, "unit": "mL"}
